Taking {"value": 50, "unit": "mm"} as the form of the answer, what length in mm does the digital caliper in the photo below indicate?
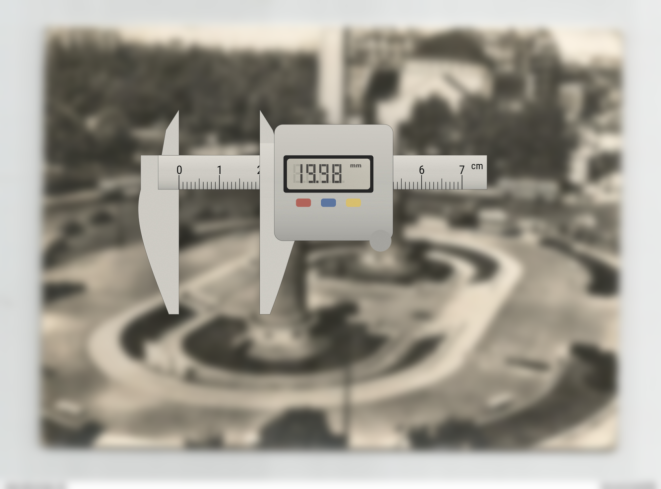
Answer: {"value": 19.98, "unit": "mm"}
